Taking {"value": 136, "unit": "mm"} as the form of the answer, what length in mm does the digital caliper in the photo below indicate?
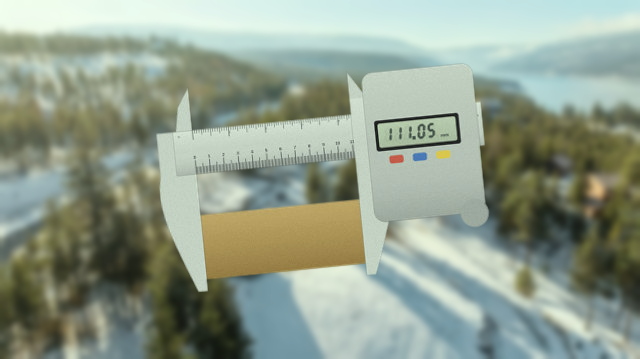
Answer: {"value": 111.05, "unit": "mm"}
